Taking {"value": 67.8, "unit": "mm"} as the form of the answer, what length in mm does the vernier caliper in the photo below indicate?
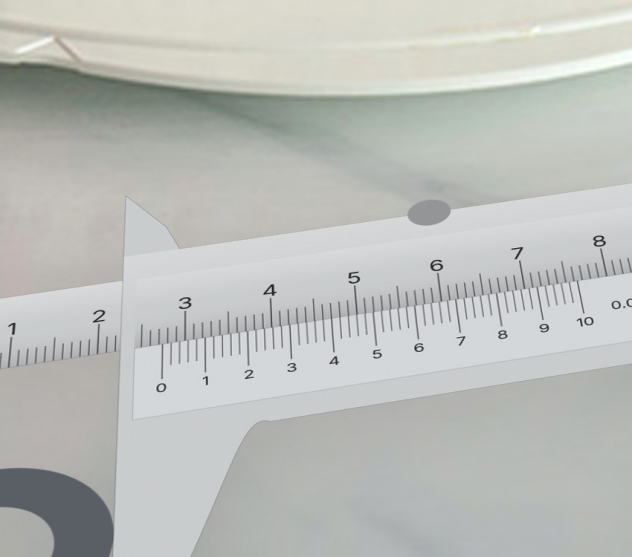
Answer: {"value": 27.4, "unit": "mm"}
